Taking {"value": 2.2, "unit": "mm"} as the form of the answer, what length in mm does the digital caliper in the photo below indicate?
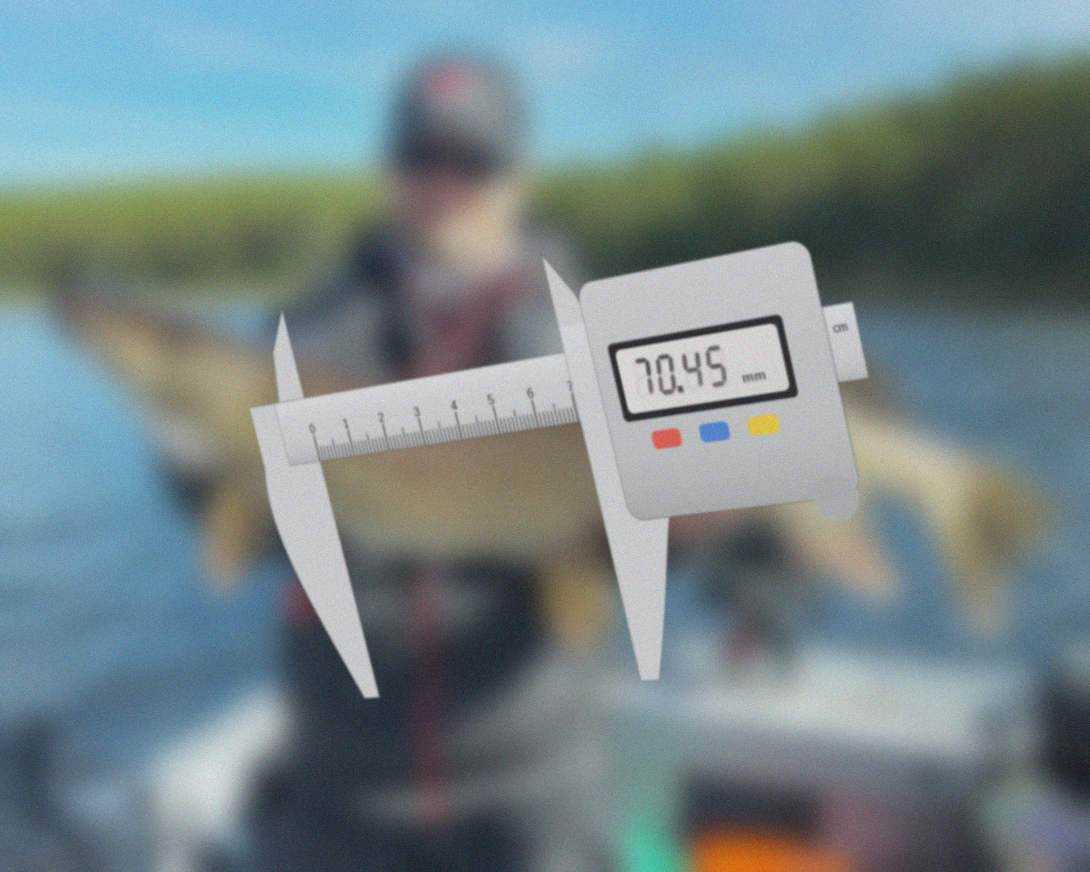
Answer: {"value": 70.45, "unit": "mm"}
